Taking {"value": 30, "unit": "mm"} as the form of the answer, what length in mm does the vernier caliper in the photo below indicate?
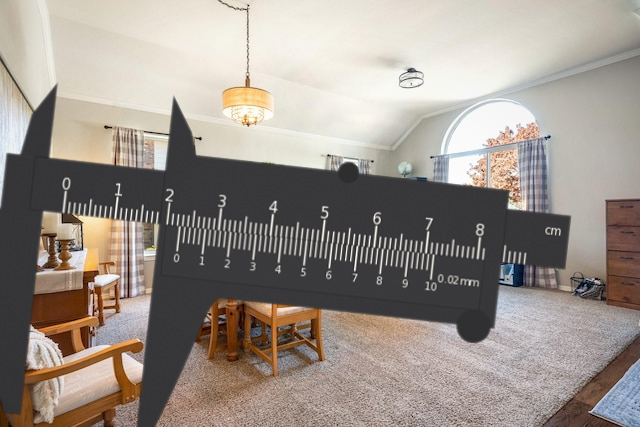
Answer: {"value": 22.5, "unit": "mm"}
